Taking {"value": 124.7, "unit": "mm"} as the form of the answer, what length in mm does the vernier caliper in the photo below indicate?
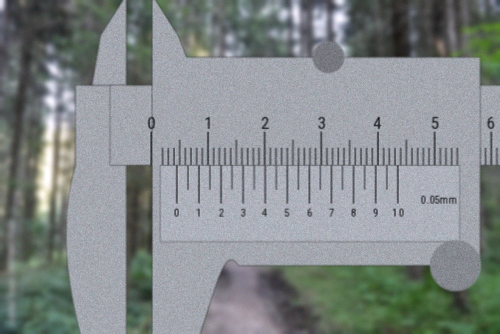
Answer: {"value": 4.5, "unit": "mm"}
